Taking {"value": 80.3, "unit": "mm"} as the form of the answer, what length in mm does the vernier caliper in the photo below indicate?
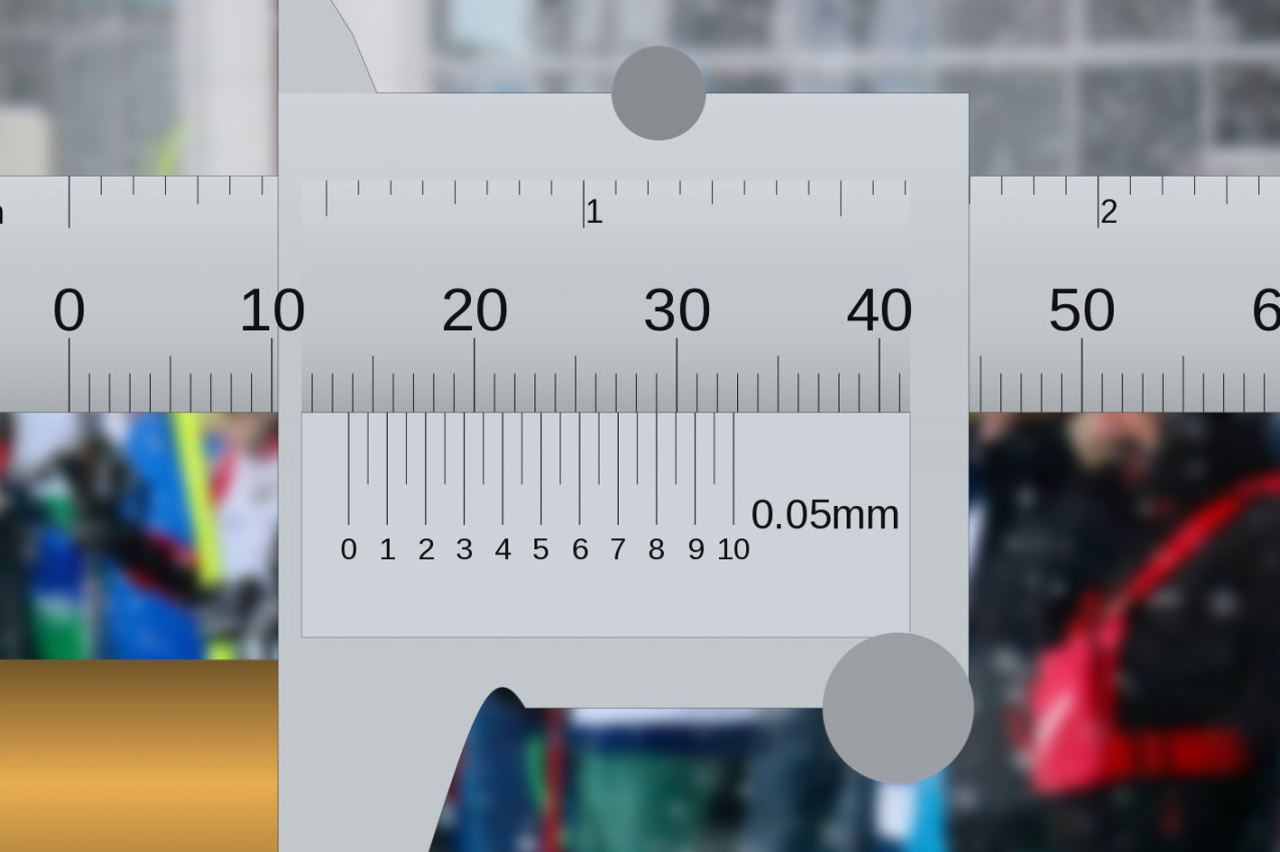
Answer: {"value": 13.8, "unit": "mm"}
